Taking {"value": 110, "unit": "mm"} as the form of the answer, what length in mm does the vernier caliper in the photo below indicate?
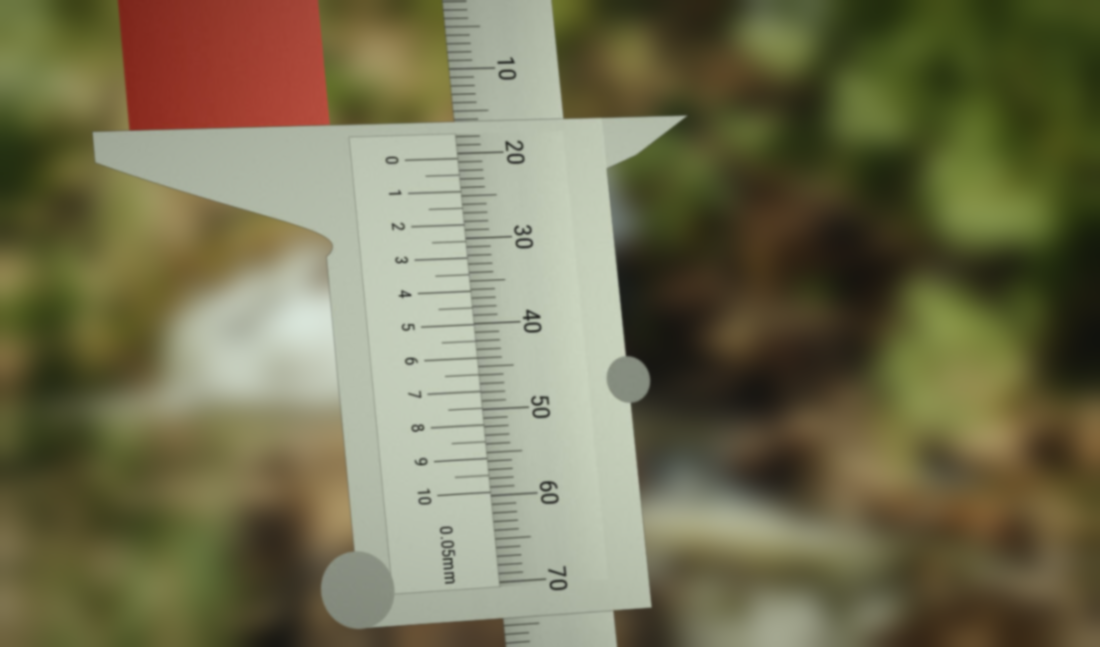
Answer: {"value": 20.6, "unit": "mm"}
